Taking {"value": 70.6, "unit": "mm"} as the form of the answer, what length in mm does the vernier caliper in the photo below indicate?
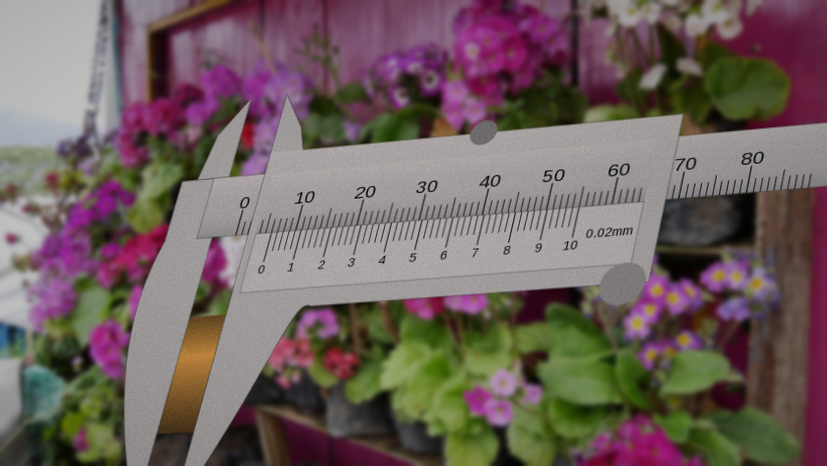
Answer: {"value": 6.0, "unit": "mm"}
